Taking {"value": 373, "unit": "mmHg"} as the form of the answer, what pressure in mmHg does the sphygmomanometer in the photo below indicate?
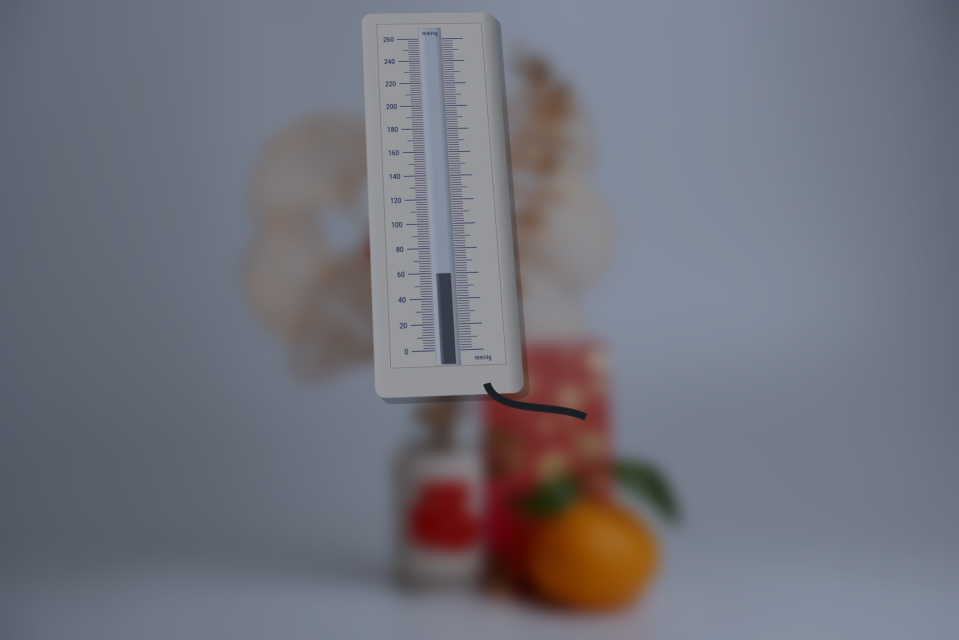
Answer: {"value": 60, "unit": "mmHg"}
